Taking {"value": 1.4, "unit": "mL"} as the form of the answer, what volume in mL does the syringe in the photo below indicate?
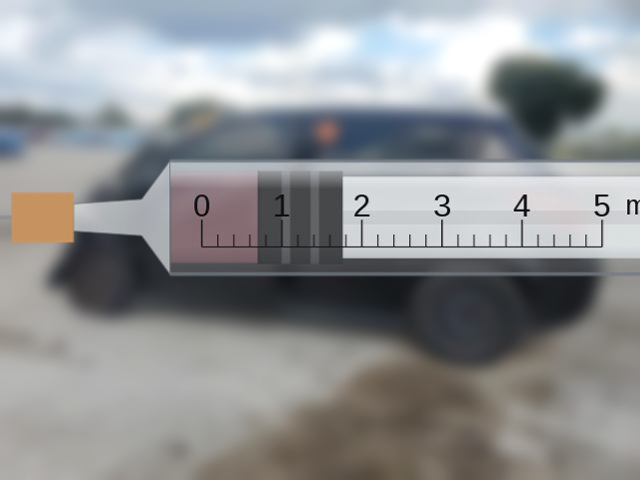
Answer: {"value": 0.7, "unit": "mL"}
